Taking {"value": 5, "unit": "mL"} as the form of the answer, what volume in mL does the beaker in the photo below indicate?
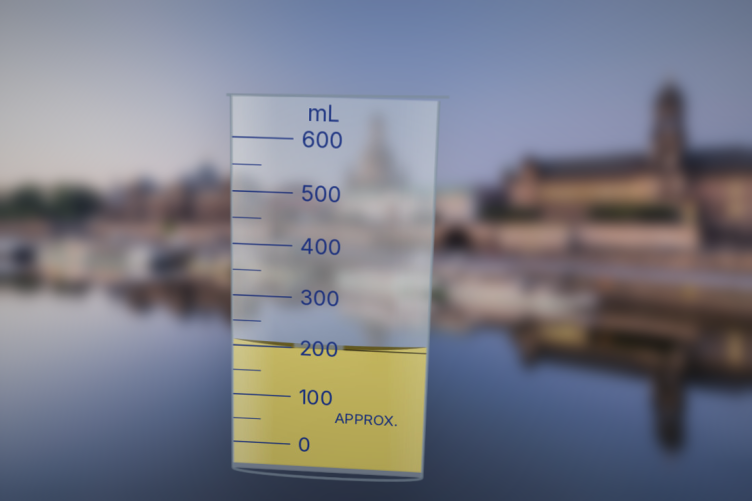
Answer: {"value": 200, "unit": "mL"}
